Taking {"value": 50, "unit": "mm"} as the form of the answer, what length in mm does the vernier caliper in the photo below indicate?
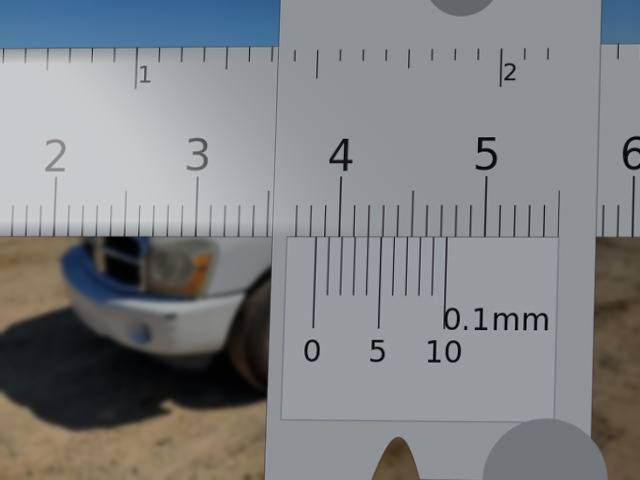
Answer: {"value": 38.4, "unit": "mm"}
